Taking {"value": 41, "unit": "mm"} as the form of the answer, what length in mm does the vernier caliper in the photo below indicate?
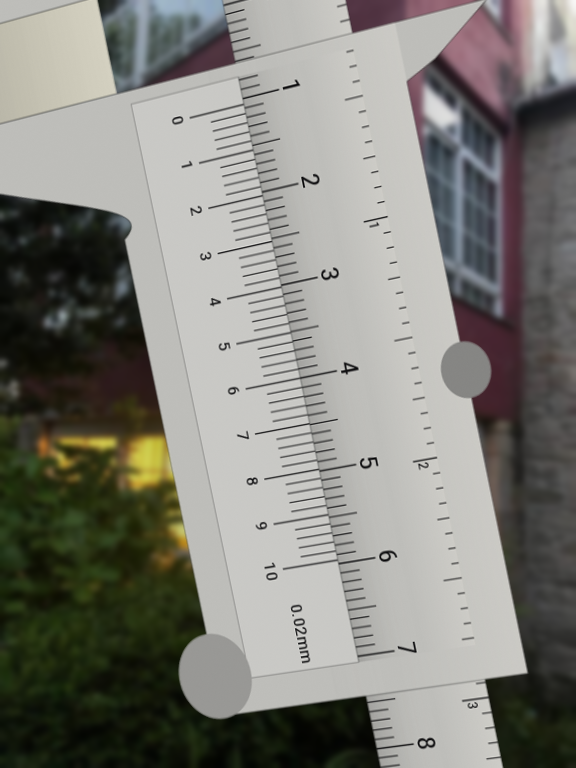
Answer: {"value": 10.6, "unit": "mm"}
